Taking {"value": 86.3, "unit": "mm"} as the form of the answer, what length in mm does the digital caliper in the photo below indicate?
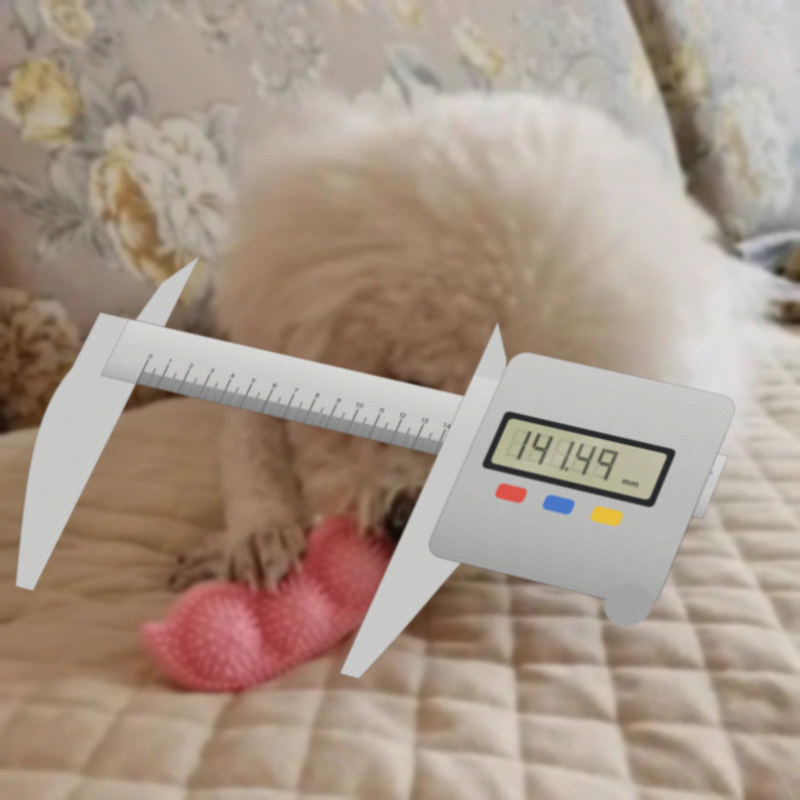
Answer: {"value": 141.49, "unit": "mm"}
